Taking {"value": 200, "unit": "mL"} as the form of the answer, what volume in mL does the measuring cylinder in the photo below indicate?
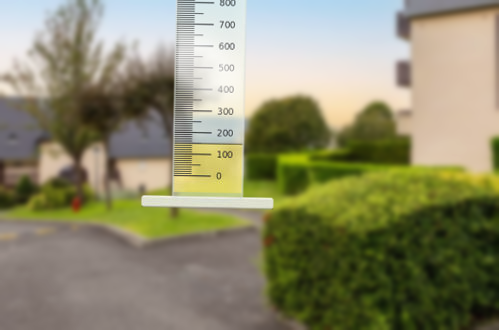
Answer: {"value": 150, "unit": "mL"}
